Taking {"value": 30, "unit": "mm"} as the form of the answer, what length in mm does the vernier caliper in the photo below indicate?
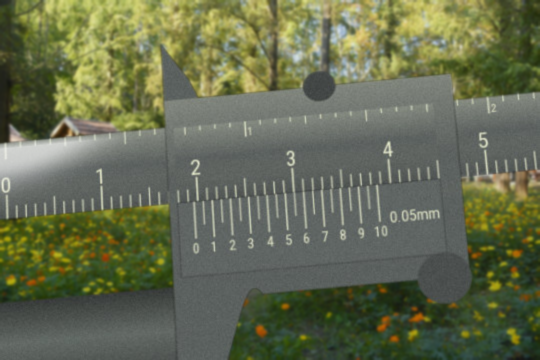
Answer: {"value": 19.6, "unit": "mm"}
